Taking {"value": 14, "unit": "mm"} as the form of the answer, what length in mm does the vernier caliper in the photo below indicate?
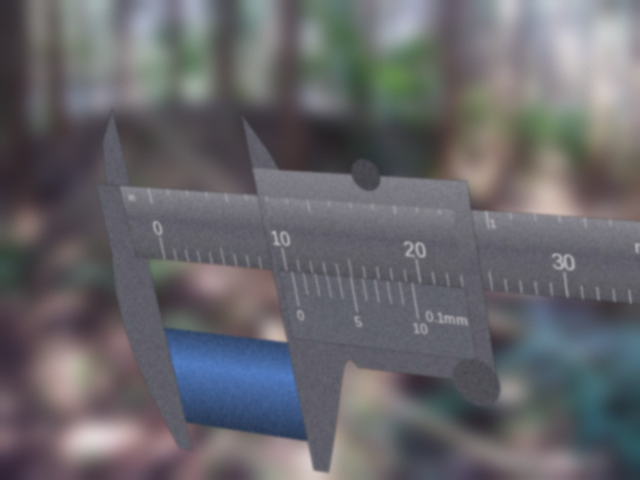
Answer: {"value": 10.4, "unit": "mm"}
